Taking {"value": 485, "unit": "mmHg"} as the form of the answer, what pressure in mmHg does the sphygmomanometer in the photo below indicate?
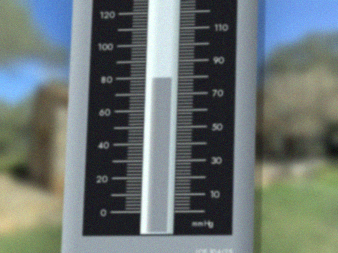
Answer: {"value": 80, "unit": "mmHg"}
